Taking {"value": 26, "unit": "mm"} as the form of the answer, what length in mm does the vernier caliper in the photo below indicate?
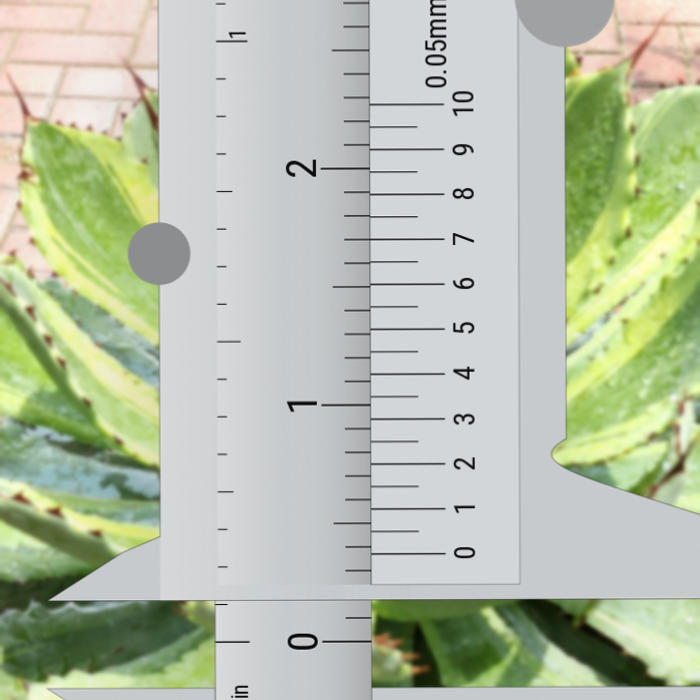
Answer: {"value": 3.70, "unit": "mm"}
